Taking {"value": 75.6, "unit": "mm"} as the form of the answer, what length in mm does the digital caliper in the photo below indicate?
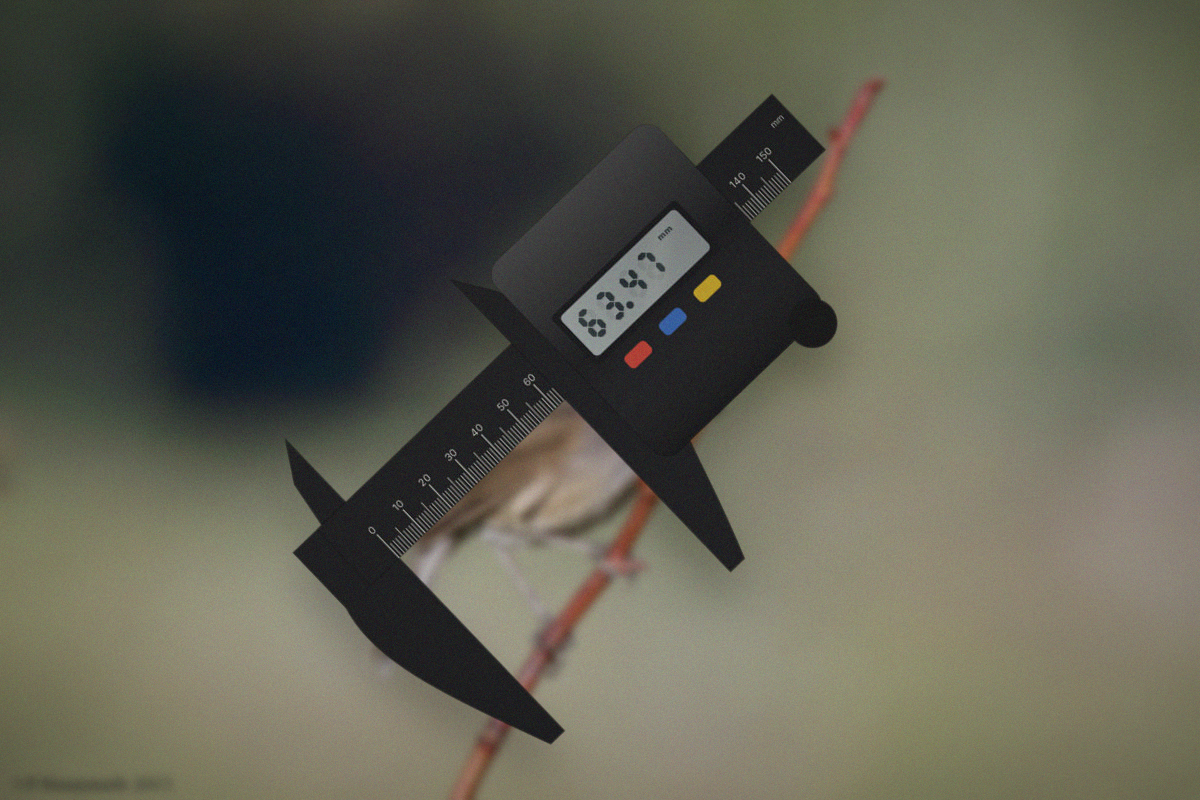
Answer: {"value": 63.47, "unit": "mm"}
